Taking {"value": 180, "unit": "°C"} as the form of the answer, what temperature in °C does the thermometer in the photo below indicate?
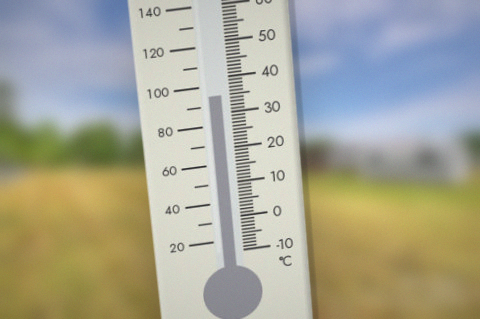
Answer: {"value": 35, "unit": "°C"}
